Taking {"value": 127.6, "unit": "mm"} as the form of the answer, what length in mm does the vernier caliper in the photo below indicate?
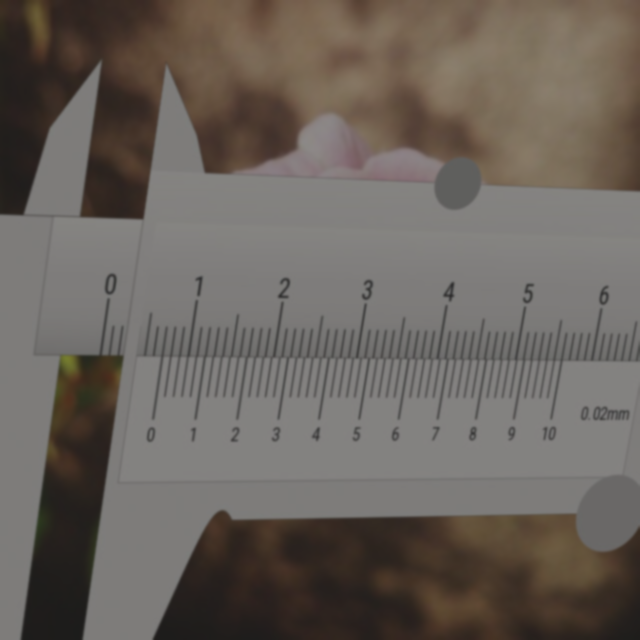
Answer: {"value": 7.0, "unit": "mm"}
